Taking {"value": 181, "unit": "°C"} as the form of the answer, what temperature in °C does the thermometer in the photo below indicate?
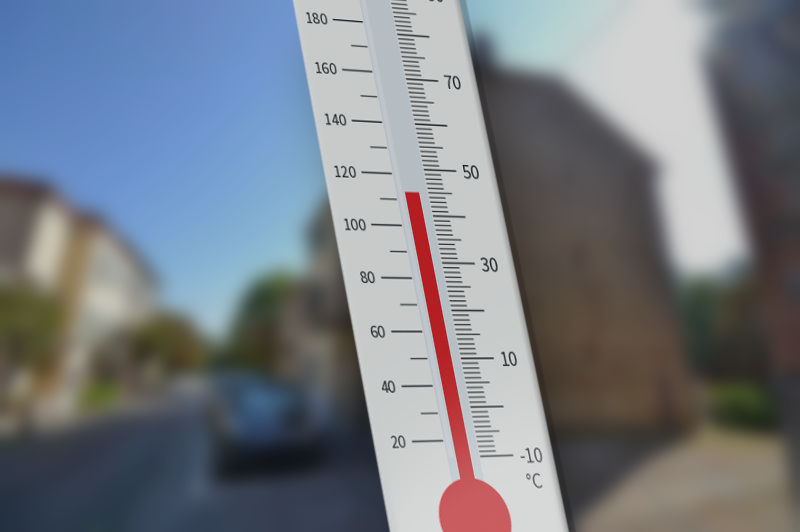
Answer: {"value": 45, "unit": "°C"}
